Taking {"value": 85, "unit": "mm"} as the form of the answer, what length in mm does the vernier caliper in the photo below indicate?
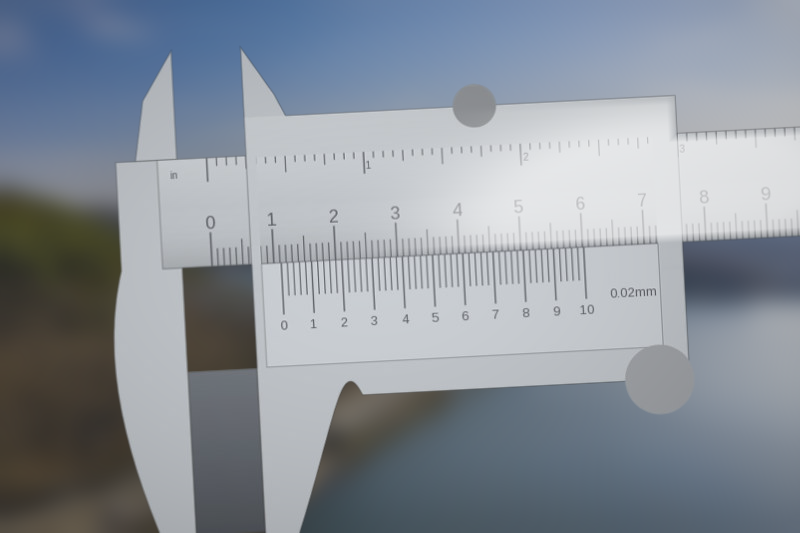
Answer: {"value": 11.2, "unit": "mm"}
